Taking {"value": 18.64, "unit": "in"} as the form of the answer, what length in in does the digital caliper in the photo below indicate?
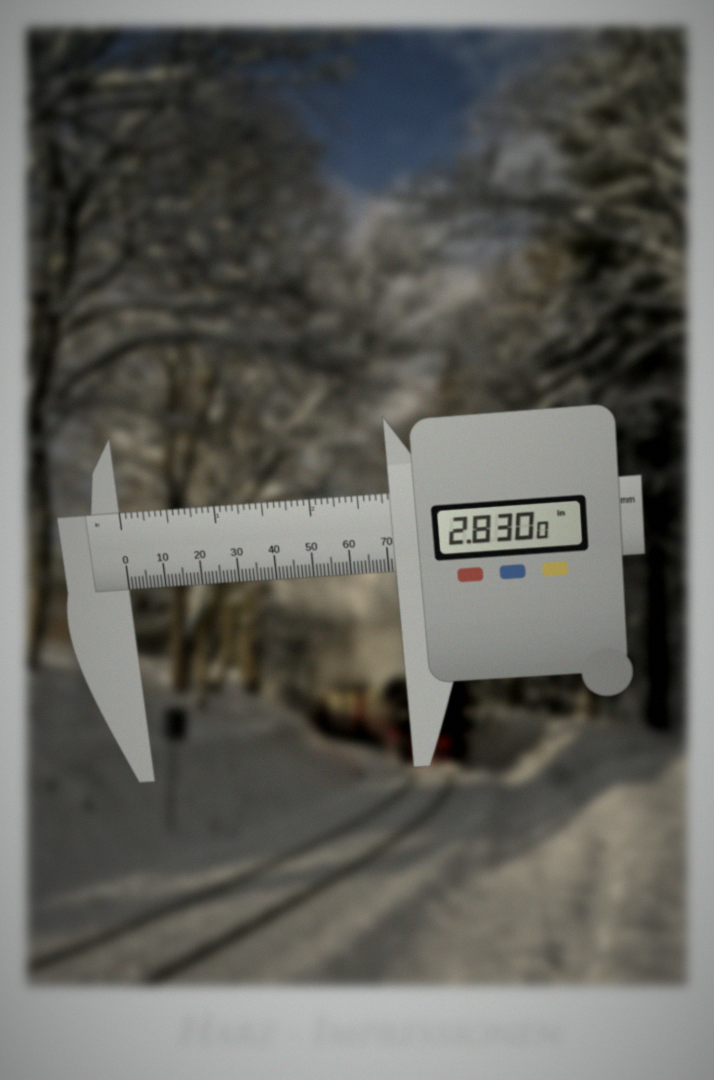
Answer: {"value": 2.8300, "unit": "in"}
